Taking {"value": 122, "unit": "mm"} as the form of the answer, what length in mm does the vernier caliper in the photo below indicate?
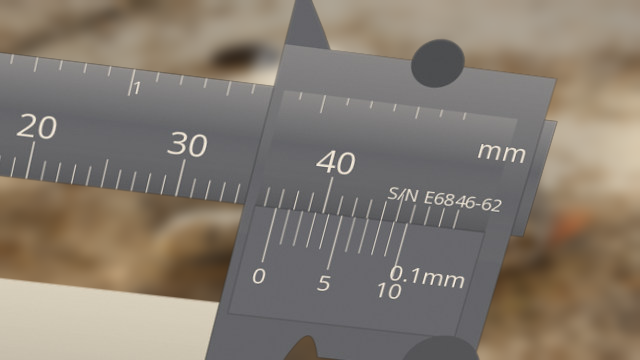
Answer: {"value": 36.8, "unit": "mm"}
